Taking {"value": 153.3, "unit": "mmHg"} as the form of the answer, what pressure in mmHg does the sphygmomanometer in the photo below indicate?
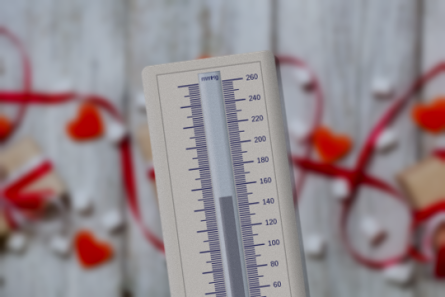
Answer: {"value": 150, "unit": "mmHg"}
